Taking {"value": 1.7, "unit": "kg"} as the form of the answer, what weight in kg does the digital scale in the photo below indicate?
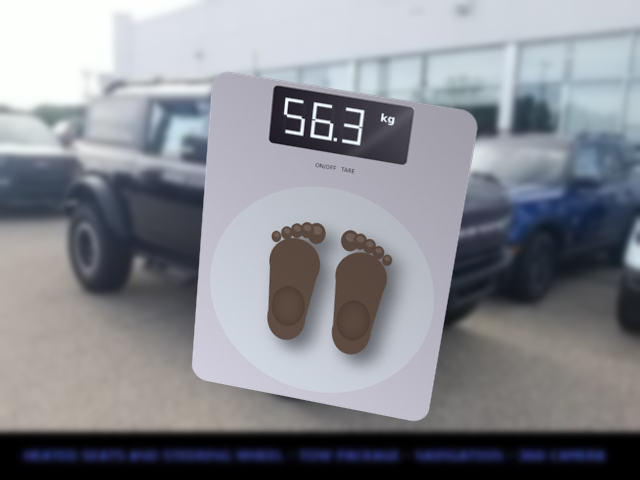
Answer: {"value": 56.3, "unit": "kg"}
